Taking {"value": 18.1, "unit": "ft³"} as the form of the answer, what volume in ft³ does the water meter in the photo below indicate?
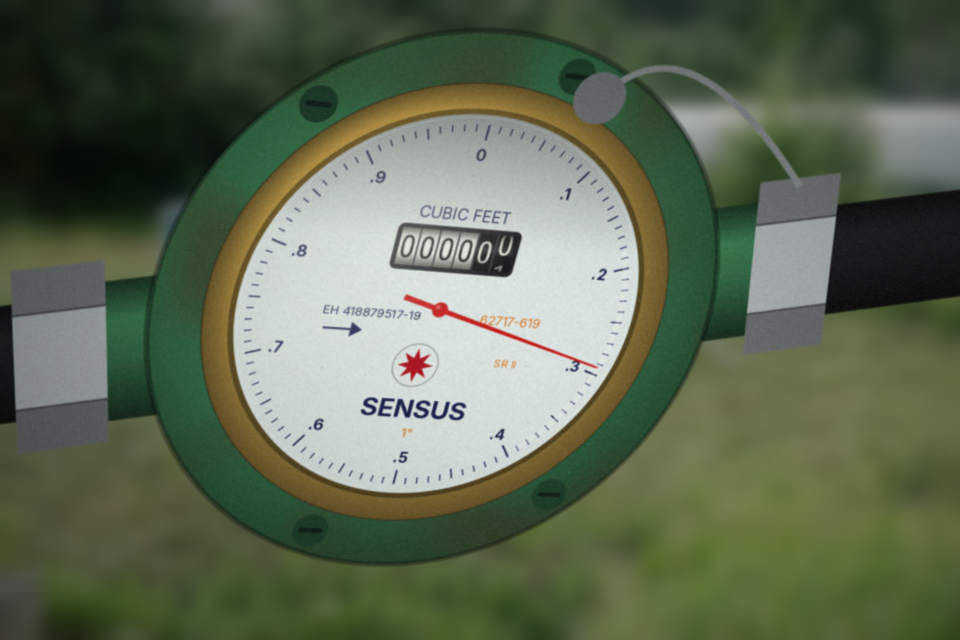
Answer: {"value": 0.29, "unit": "ft³"}
